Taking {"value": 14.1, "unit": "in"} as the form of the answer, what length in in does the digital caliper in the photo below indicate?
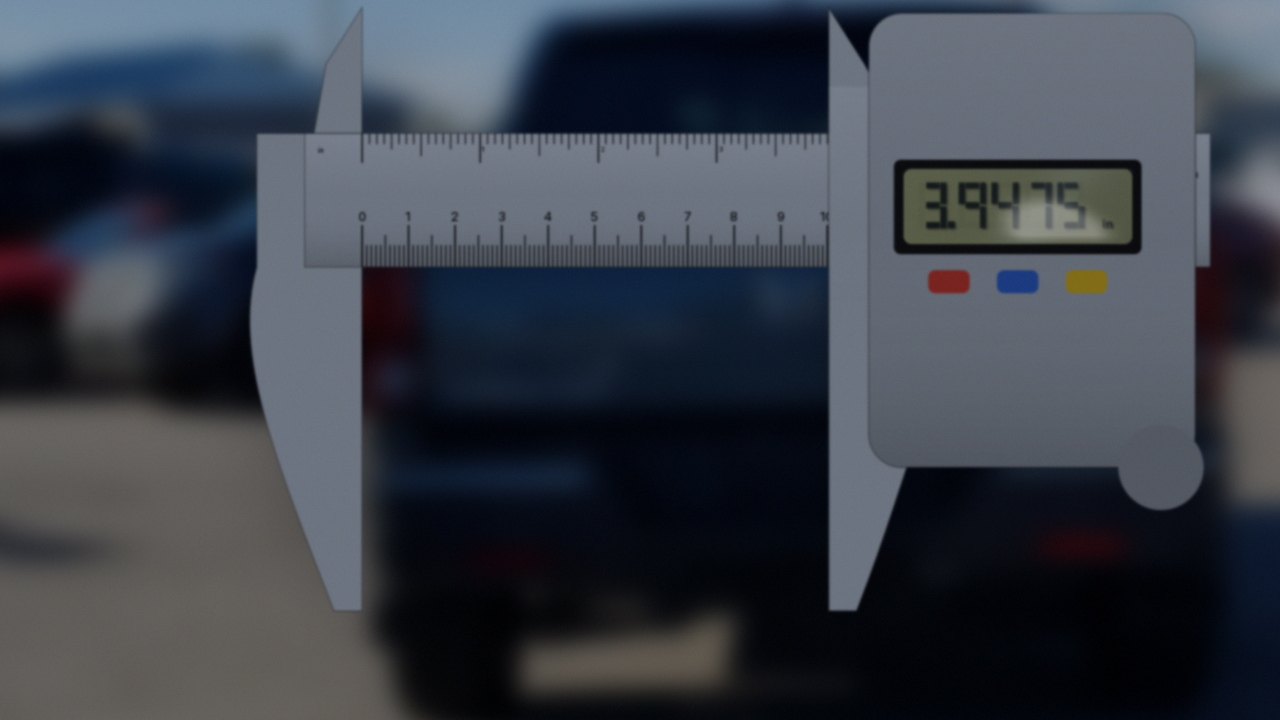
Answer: {"value": 3.9475, "unit": "in"}
